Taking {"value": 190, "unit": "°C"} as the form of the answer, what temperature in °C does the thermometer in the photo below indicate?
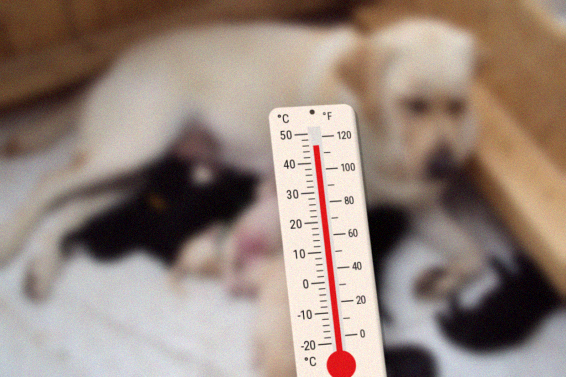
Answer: {"value": 46, "unit": "°C"}
